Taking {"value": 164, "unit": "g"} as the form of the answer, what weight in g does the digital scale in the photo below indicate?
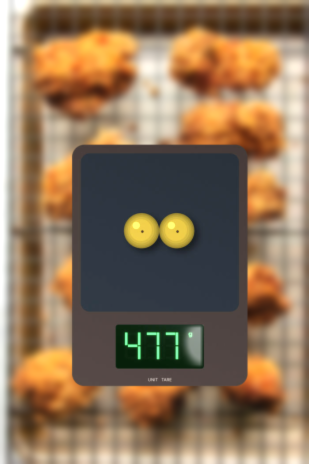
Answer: {"value": 477, "unit": "g"}
